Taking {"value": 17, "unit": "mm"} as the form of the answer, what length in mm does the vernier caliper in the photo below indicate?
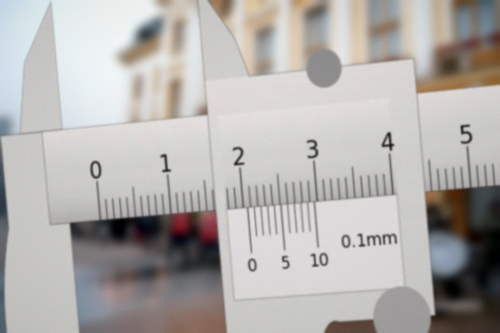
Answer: {"value": 20.6, "unit": "mm"}
